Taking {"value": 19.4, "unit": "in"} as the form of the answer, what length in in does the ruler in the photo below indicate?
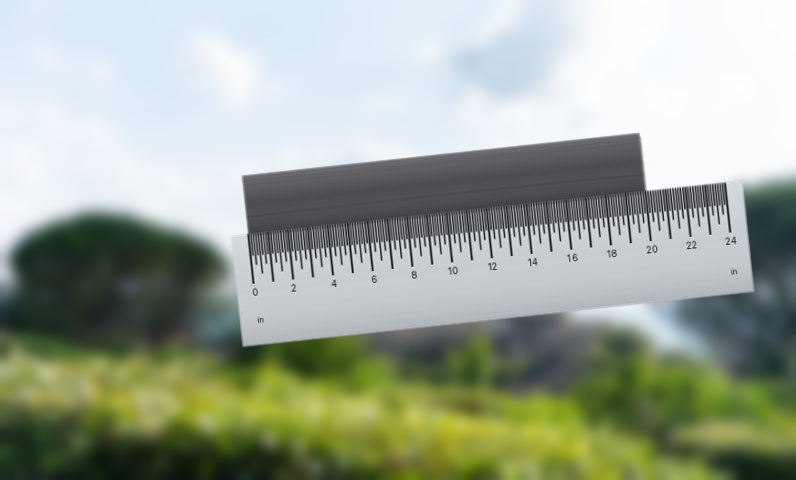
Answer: {"value": 20, "unit": "in"}
